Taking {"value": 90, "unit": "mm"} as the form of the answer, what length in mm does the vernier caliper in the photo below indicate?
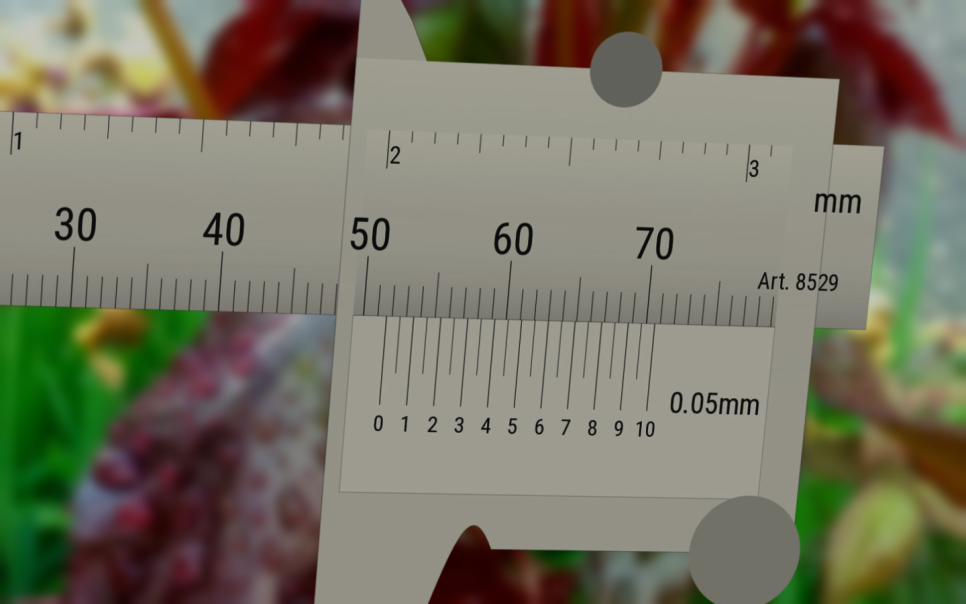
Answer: {"value": 51.6, "unit": "mm"}
